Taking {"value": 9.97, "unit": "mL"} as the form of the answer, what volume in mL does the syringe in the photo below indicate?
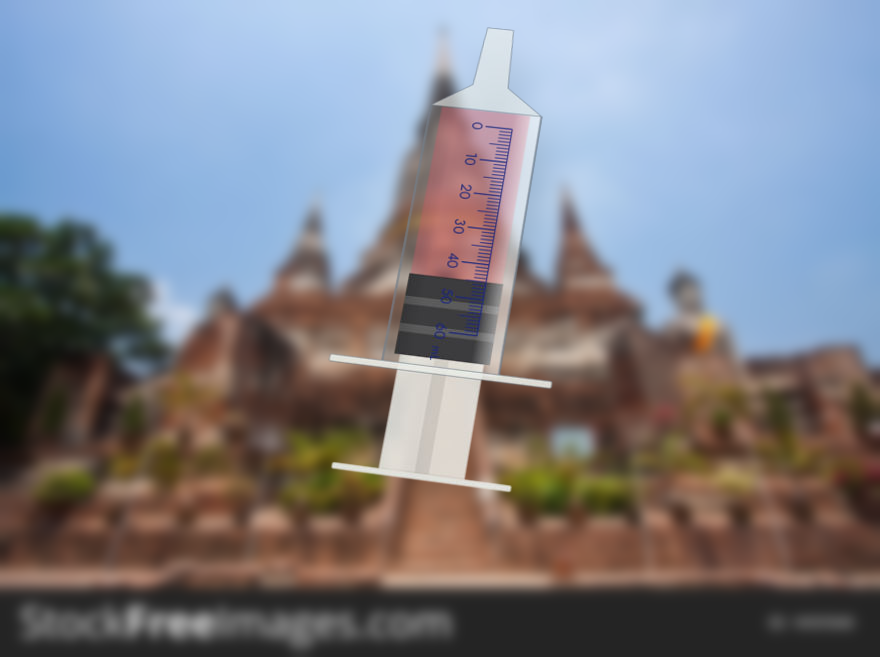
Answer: {"value": 45, "unit": "mL"}
